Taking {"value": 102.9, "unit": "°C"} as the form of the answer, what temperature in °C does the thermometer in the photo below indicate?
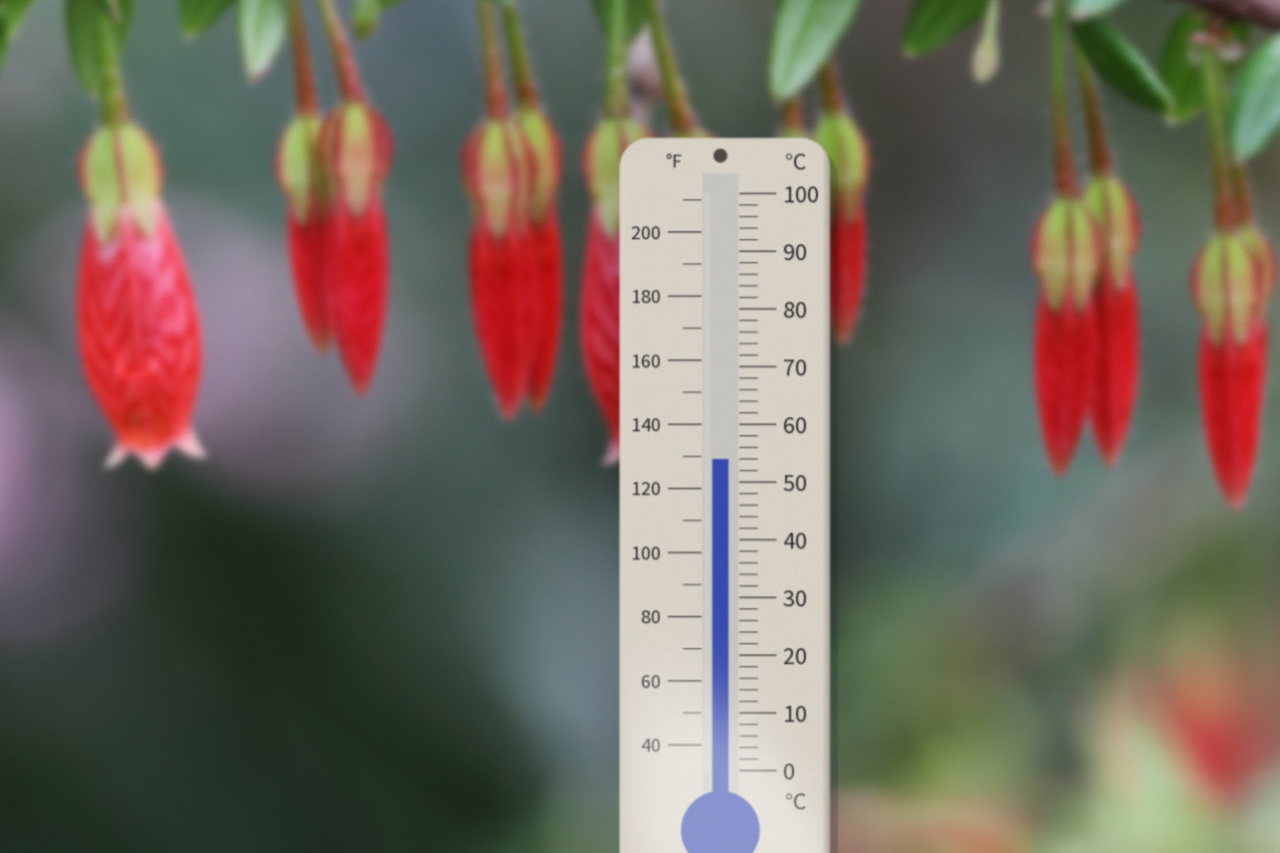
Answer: {"value": 54, "unit": "°C"}
